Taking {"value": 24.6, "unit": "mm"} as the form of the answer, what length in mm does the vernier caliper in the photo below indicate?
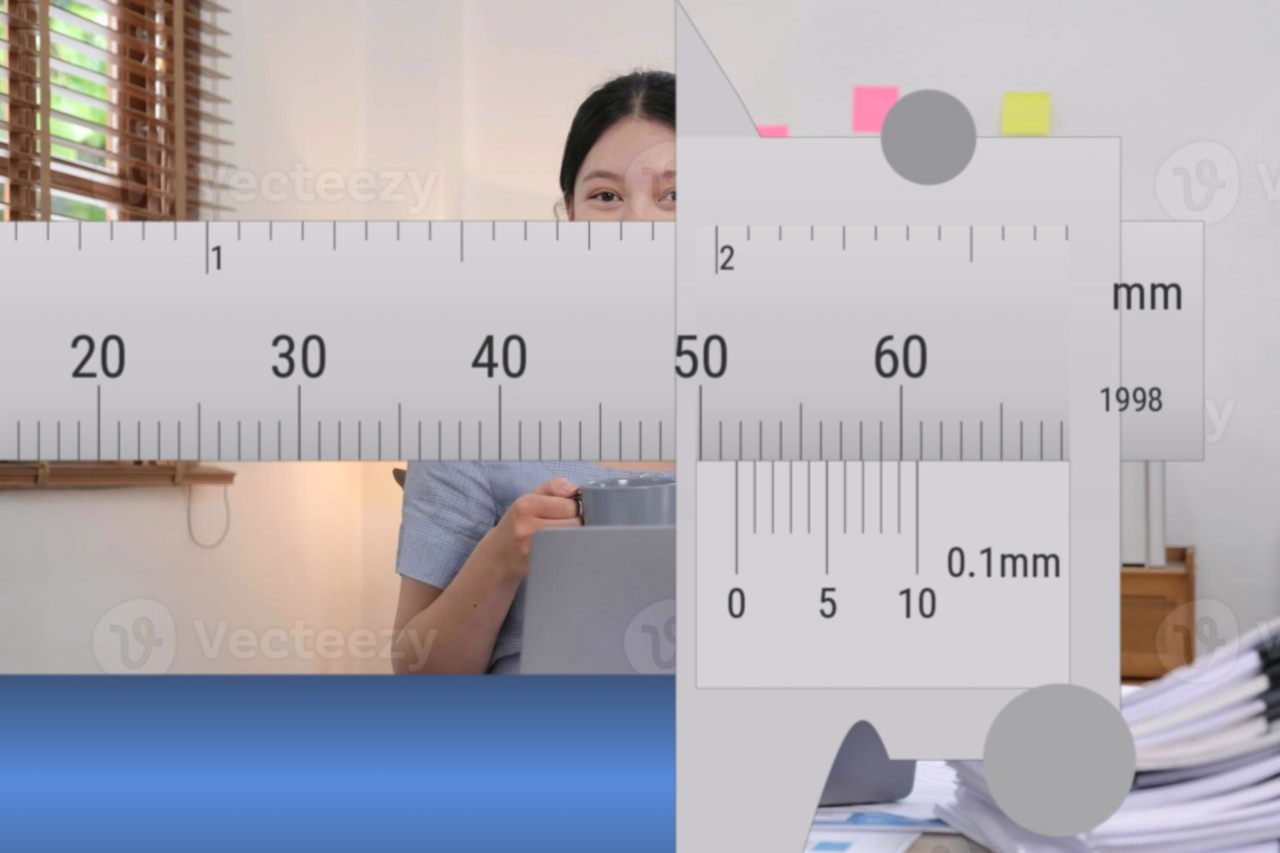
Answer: {"value": 51.8, "unit": "mm"}
